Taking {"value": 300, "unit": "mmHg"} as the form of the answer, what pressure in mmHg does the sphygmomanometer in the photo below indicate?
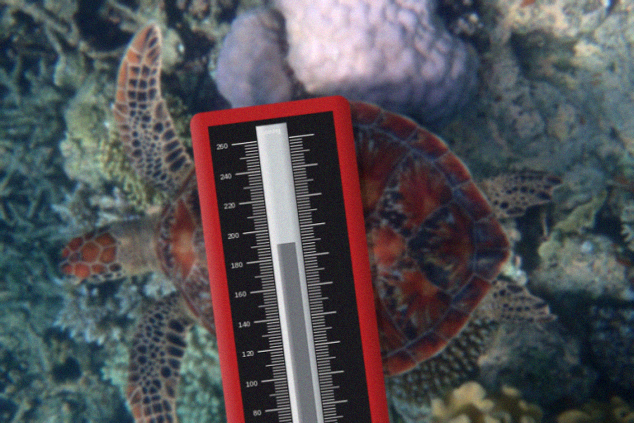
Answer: {"value": 190, "unit": "mmHg"}
